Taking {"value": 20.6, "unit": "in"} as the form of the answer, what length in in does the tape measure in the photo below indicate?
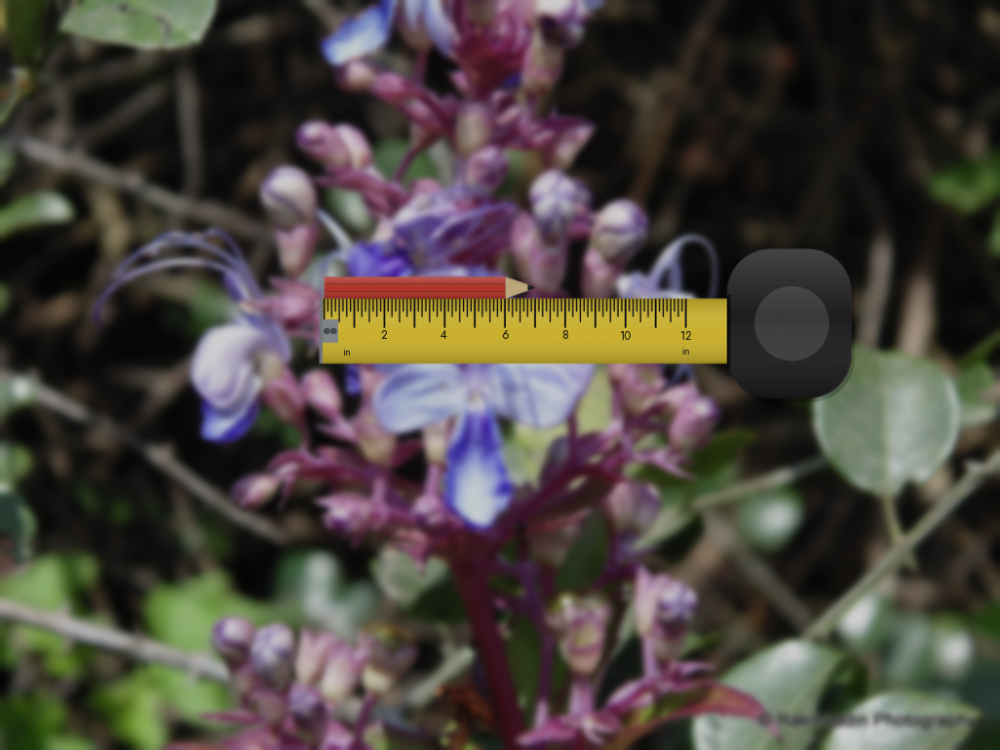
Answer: {"value": 7, "unit": "in"}
